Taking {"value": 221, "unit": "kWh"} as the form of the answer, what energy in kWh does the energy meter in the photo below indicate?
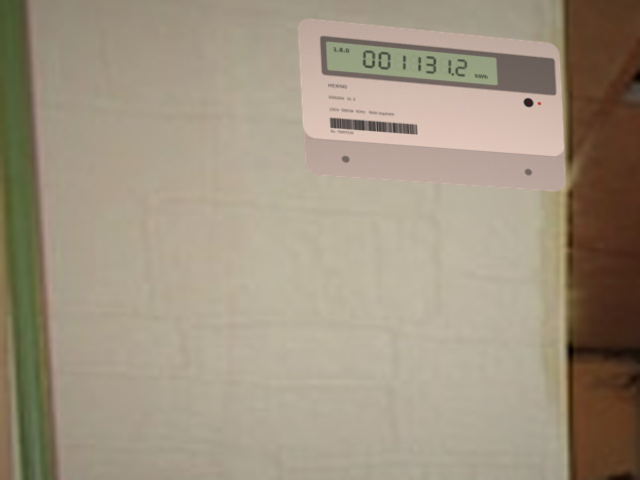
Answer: {"value": 1131.2, "unit": "kWh"}
